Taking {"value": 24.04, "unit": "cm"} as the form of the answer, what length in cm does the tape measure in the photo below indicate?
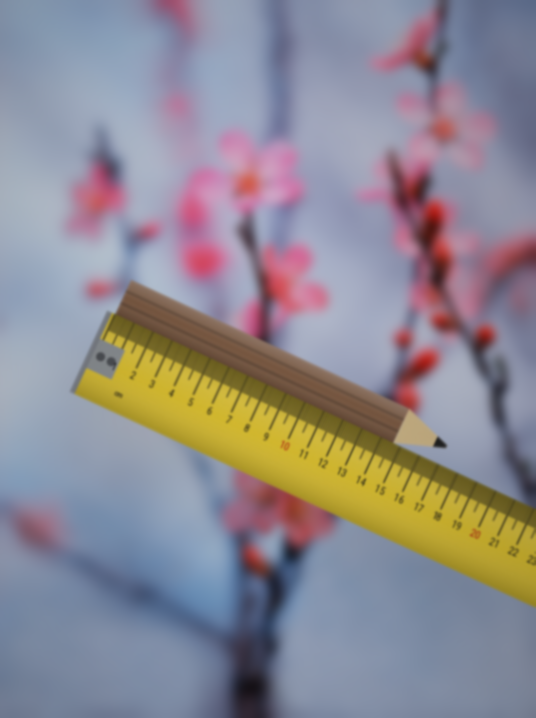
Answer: {"value": 17, "unit": "cm"}
